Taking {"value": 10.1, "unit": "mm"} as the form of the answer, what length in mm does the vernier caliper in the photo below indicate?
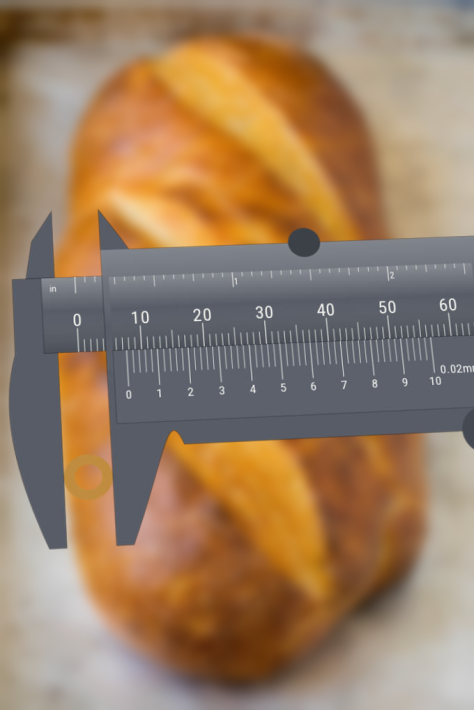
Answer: {"value": 7.6, "unit": "mm"}
